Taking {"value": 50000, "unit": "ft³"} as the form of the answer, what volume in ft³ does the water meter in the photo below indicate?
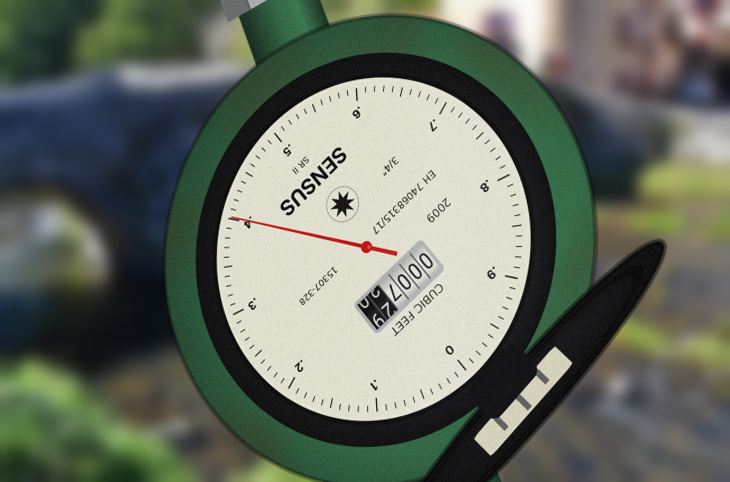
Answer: {"value": 729.40, "unit": "ft³"}
